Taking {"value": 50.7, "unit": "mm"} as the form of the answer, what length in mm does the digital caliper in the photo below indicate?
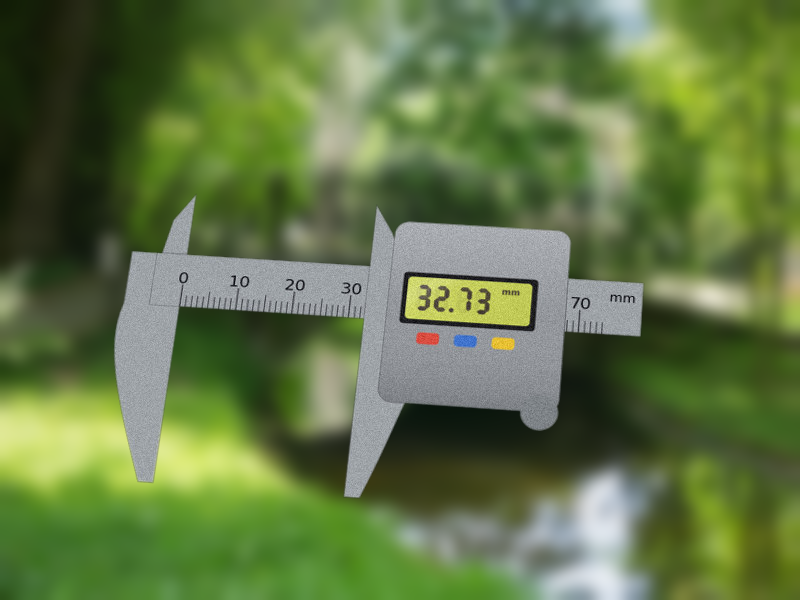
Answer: {"value": 32.73, "unit": "mm"}
